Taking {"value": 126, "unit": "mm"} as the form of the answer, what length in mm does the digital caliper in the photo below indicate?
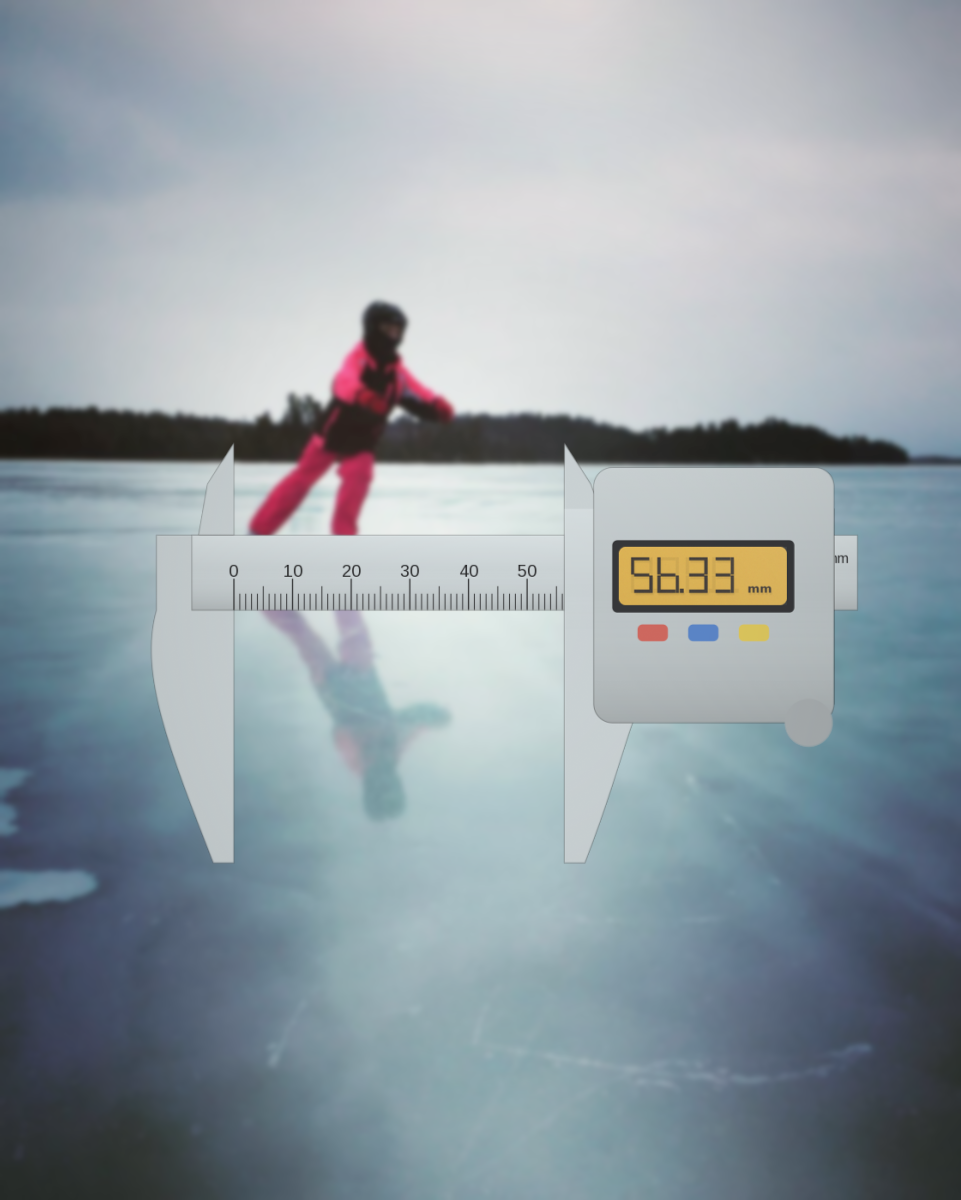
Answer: {"value": 56.33, "unit": "mm"}
